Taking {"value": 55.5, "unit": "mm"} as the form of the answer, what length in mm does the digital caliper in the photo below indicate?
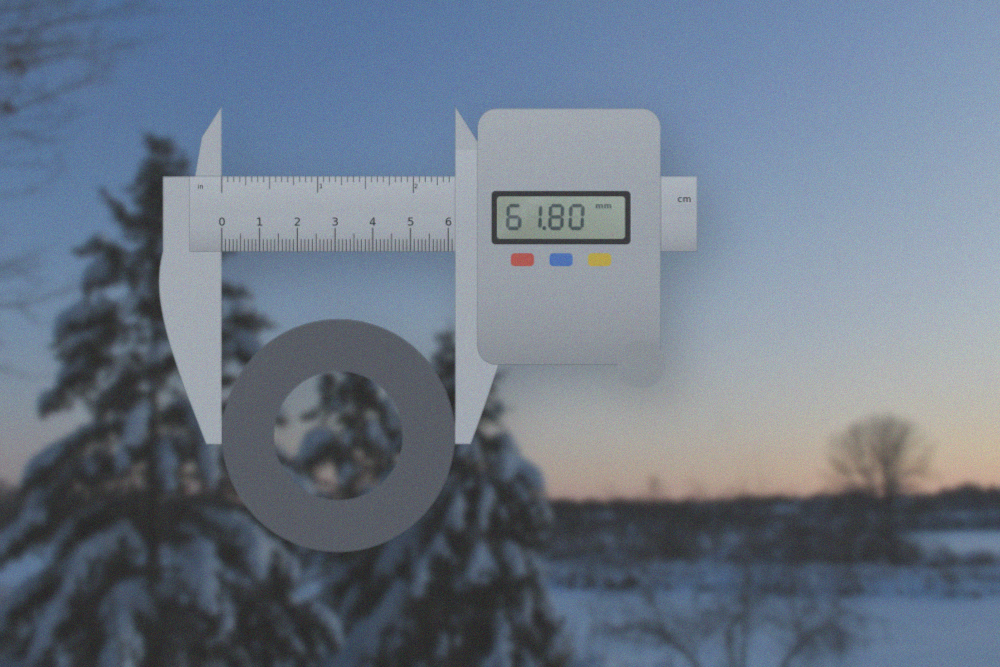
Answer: {"value": 61.80, "unit": "mm"}
